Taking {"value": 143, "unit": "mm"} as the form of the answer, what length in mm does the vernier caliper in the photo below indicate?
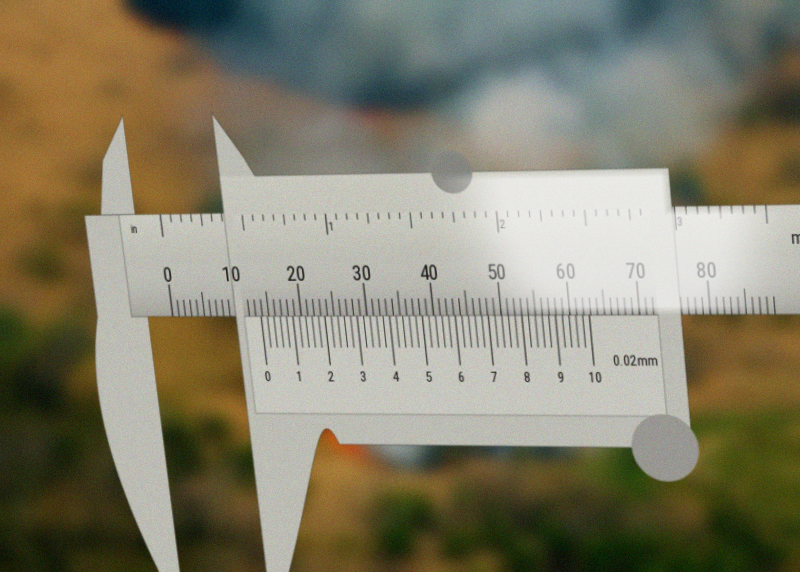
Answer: {"value": 13.8, "unit": "mm"}
